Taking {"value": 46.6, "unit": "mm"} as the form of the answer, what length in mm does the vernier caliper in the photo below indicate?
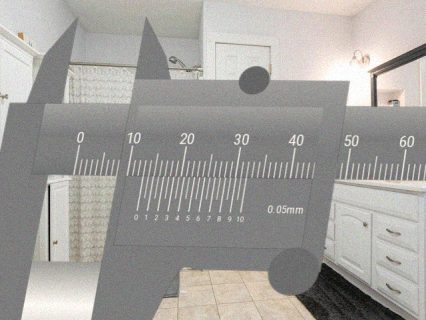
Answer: {"value": 13.0, "unit": "mm"}
